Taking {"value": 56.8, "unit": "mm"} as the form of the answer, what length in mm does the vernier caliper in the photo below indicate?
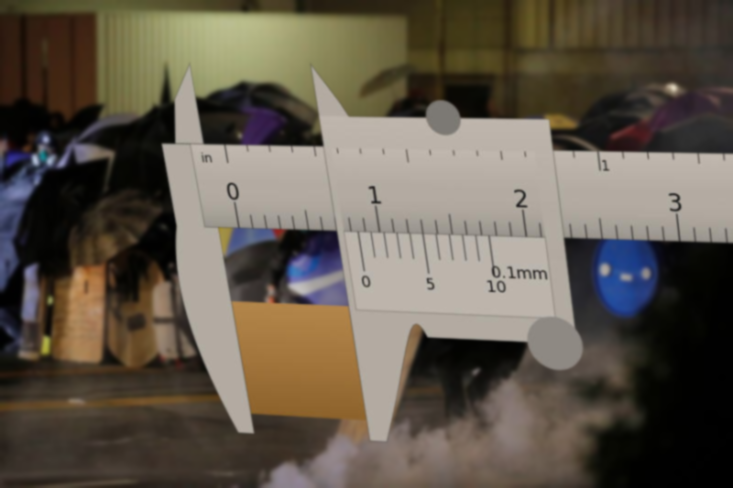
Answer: {"value": 8.5, "unit": "mm"}
